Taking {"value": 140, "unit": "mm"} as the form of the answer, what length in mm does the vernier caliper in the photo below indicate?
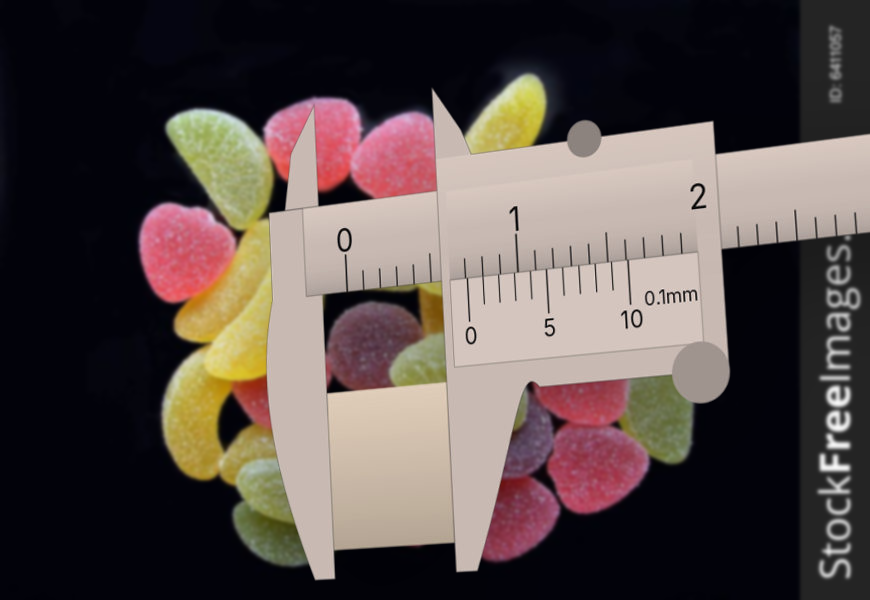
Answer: {"value": 7.1, "unit": "mm"}
